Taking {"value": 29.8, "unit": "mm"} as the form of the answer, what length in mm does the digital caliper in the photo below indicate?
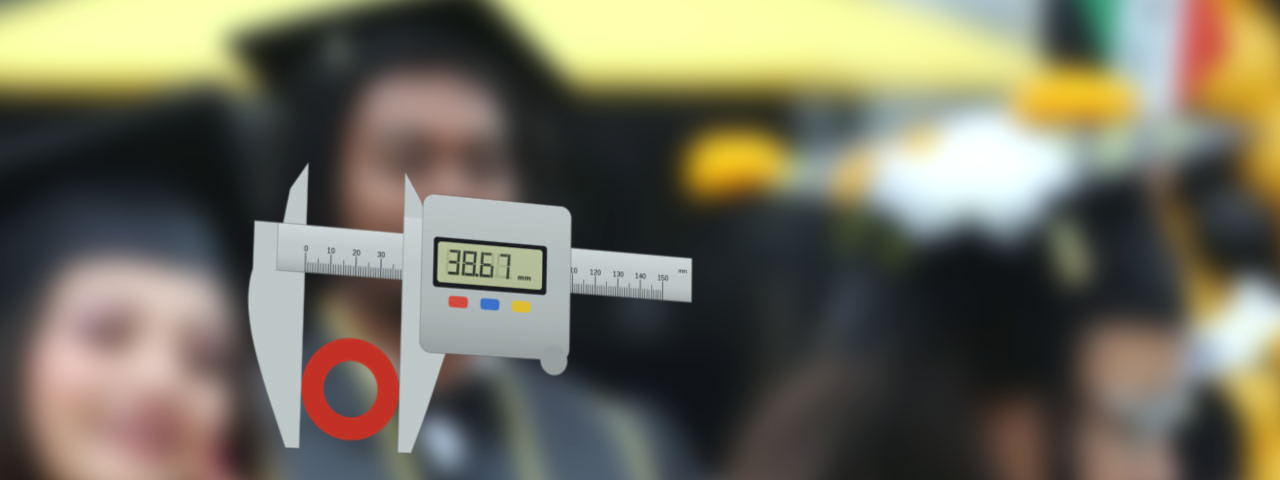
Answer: {"value": 38.67, "unit": "mm"}
